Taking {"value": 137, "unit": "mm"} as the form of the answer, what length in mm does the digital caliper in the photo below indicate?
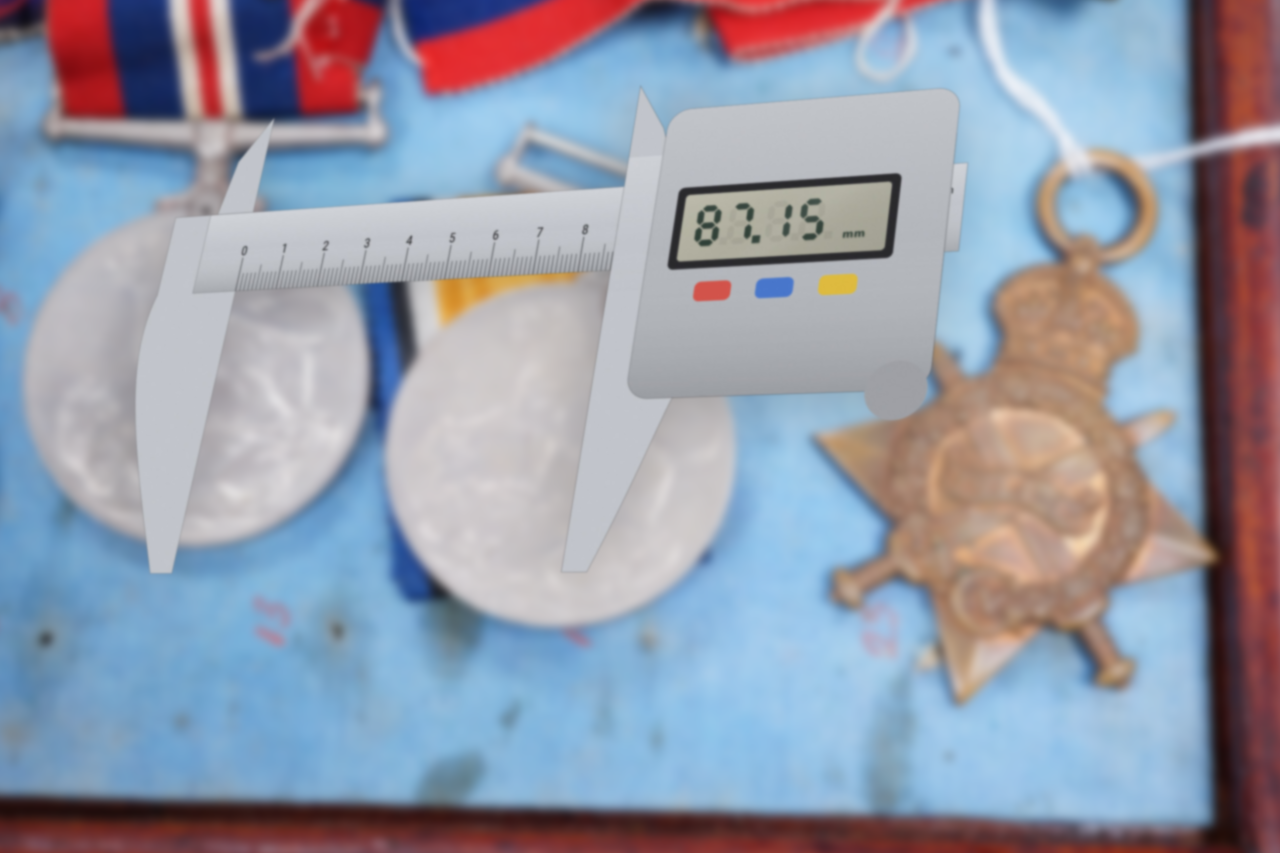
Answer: {"value": 87.15, "unit": "mm"}
